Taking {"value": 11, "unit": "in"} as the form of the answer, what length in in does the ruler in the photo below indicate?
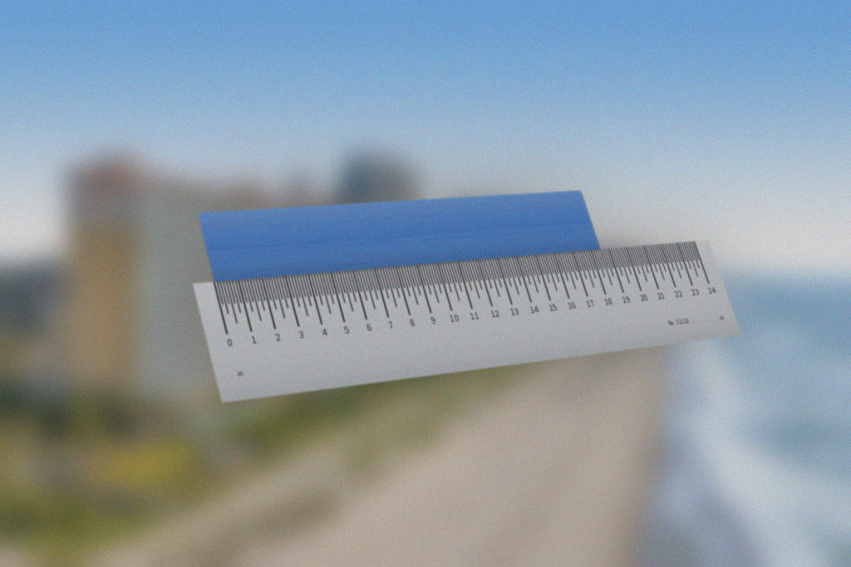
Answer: {"value": 18.5, "unit": "in"}
